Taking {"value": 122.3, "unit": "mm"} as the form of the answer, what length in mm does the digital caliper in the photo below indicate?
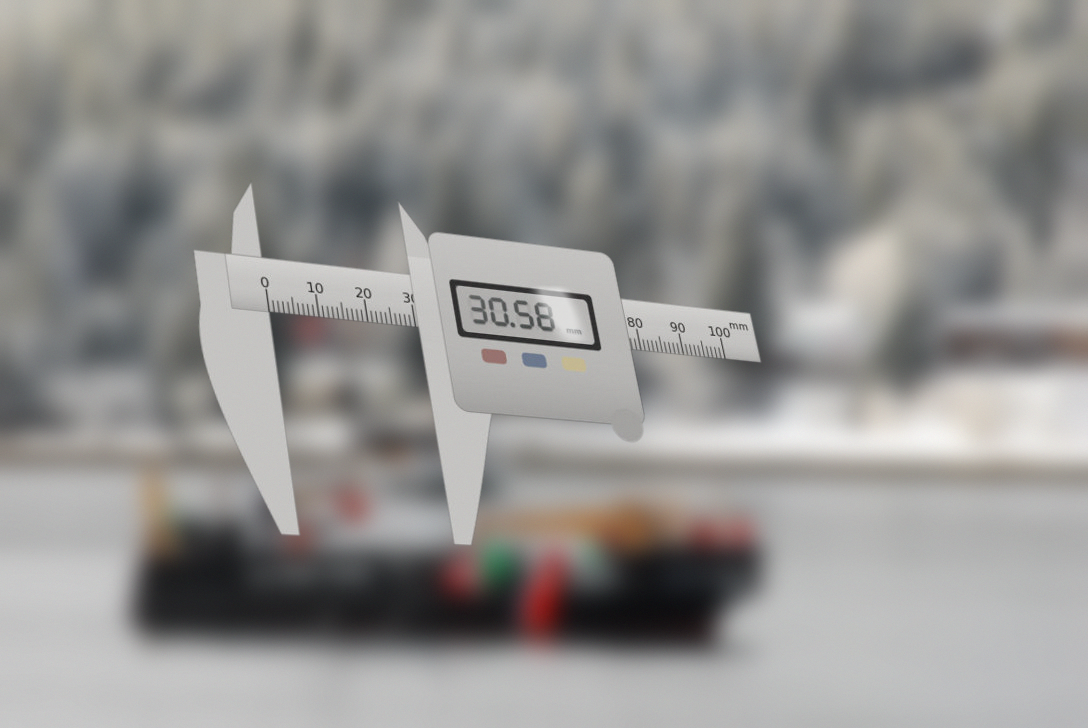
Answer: {"value": 30.58, "unit": "mm"}
